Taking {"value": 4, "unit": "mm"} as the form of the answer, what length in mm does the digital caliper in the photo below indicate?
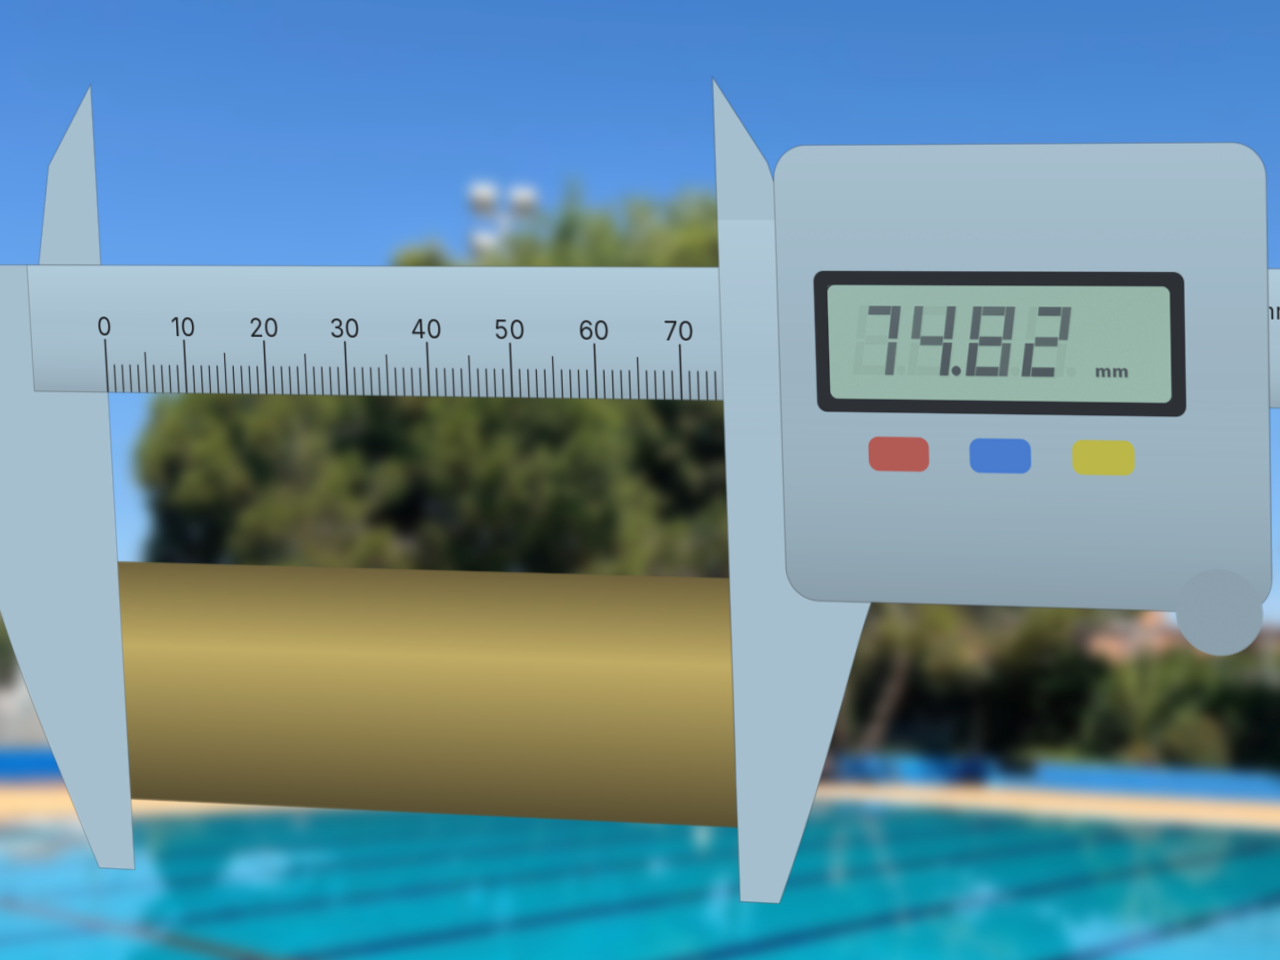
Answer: {"value": 74.82, "unit": "mm"}
